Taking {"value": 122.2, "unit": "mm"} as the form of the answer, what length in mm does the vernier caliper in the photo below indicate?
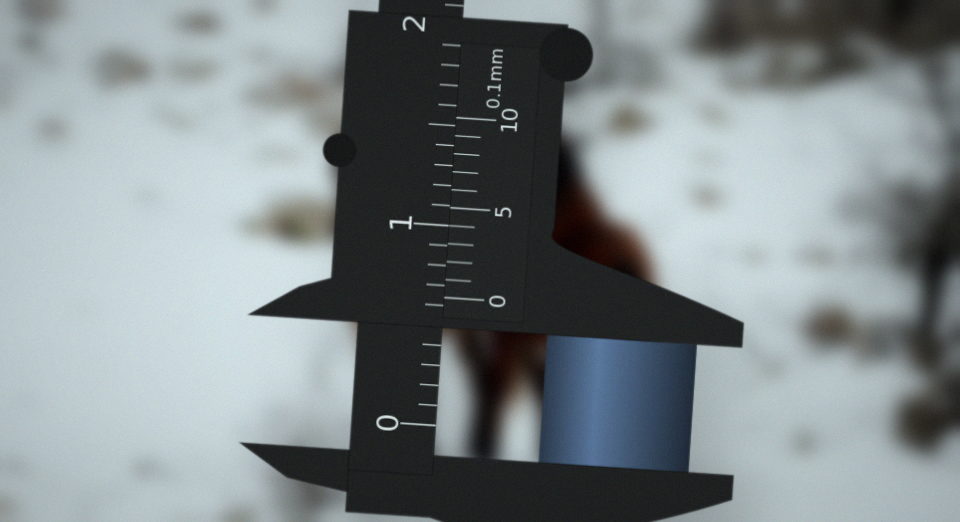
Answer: {"value": 6.4, "unit": "mm"}
